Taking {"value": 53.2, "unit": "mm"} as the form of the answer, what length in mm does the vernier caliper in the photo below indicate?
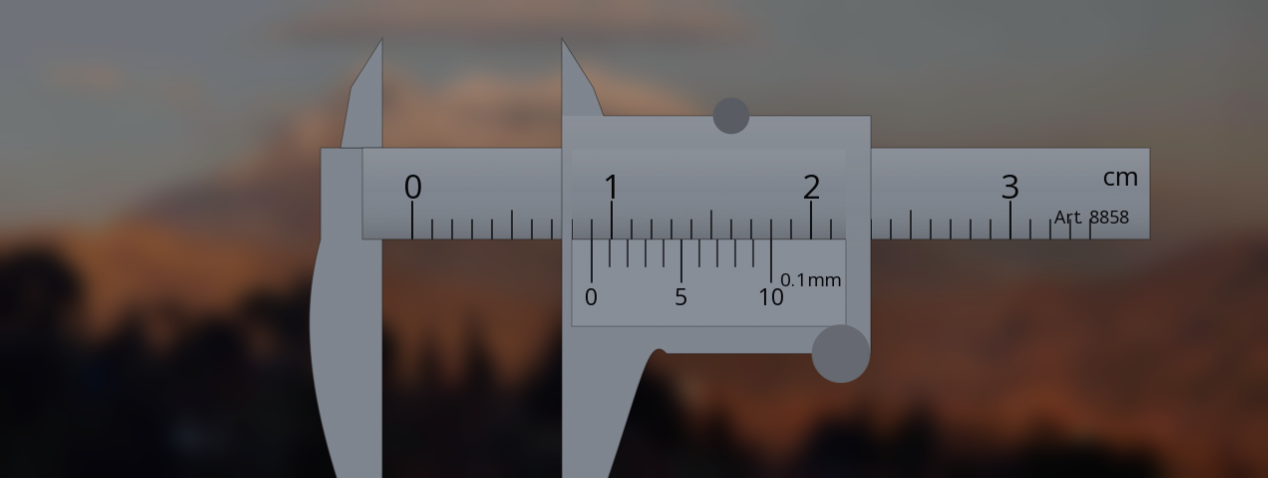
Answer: {"value": 9.0, "unit": "mm"}
